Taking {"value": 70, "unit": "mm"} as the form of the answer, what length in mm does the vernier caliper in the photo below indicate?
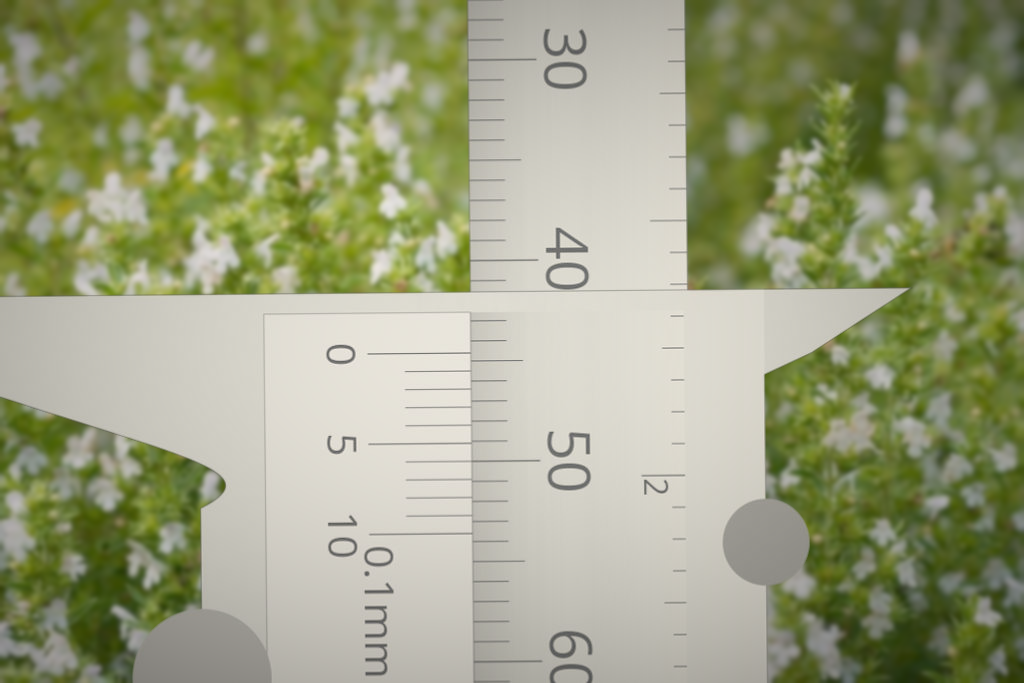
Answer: {"value": 44.6, "unit": "mm"}
